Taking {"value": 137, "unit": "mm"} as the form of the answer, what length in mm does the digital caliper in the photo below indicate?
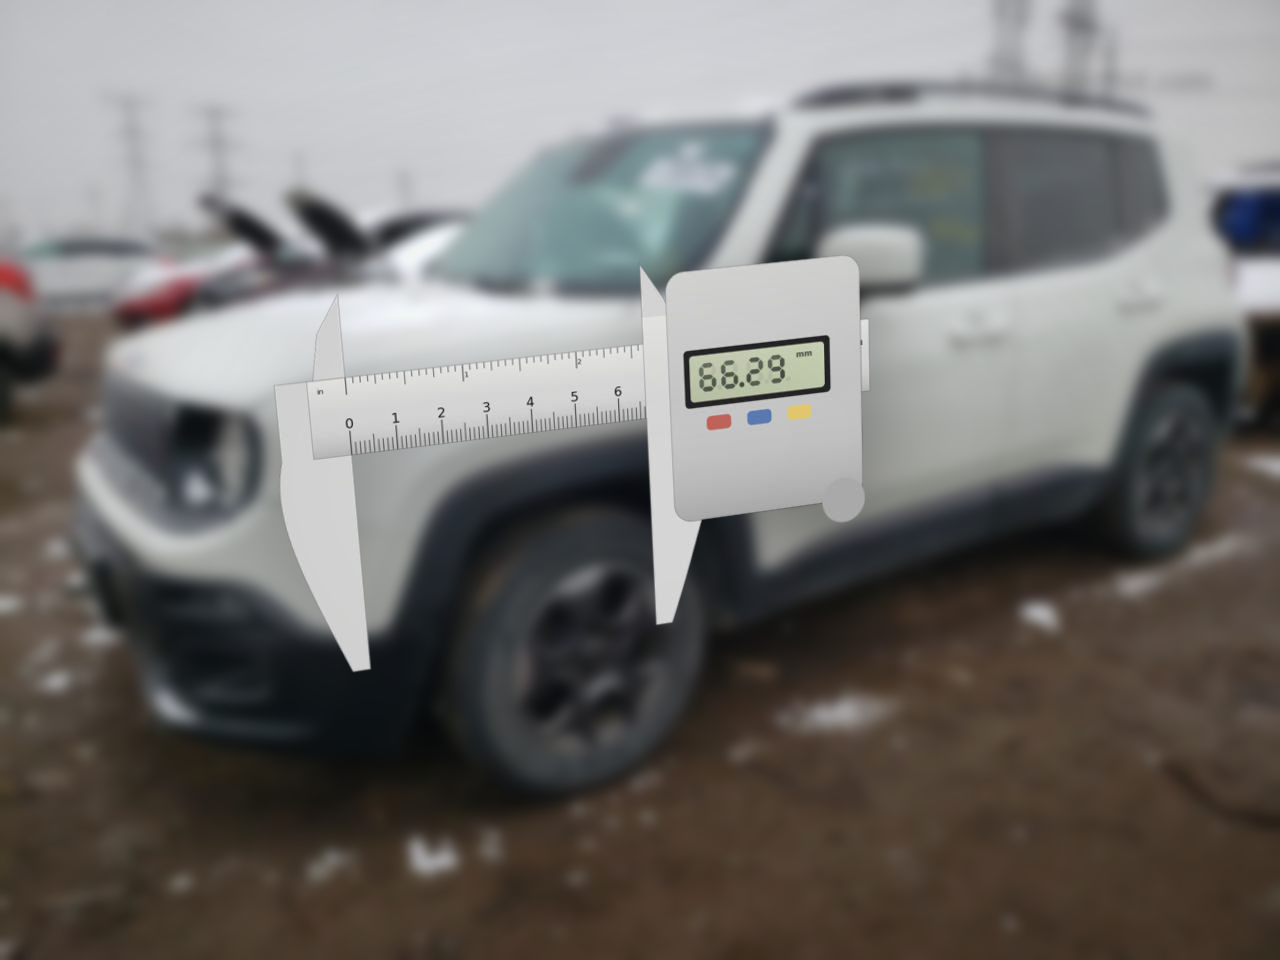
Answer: {"value": 66.29, "unit": "mm"}
